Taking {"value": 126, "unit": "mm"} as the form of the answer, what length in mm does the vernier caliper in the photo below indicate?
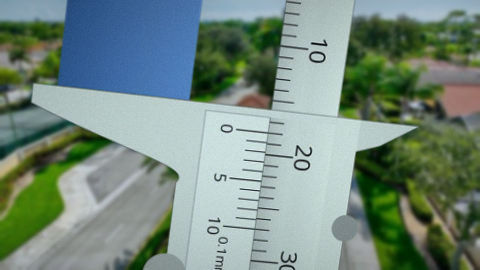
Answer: {"value": 18.0, "unit": "mm"}
